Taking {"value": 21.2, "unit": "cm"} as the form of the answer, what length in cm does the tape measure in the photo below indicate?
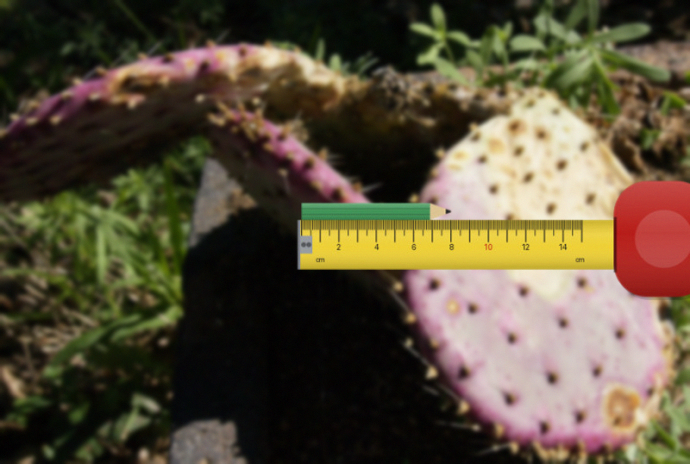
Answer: {"value": 8, "unit": "cm"}
